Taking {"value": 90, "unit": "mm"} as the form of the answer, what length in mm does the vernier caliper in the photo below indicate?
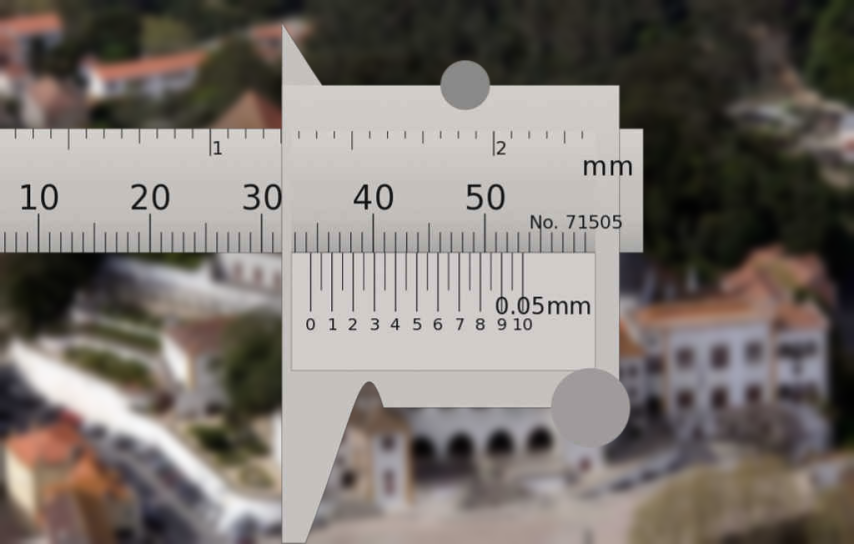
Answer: {"value": 34.4, "unit": "mm"}
